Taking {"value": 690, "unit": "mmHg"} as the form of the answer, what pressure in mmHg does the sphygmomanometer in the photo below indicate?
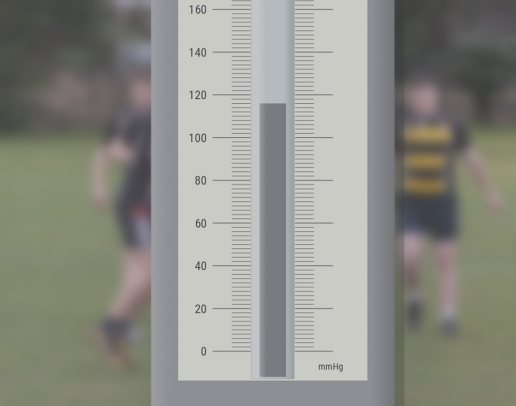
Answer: {"value": 116, "unit": "mmHg"}
